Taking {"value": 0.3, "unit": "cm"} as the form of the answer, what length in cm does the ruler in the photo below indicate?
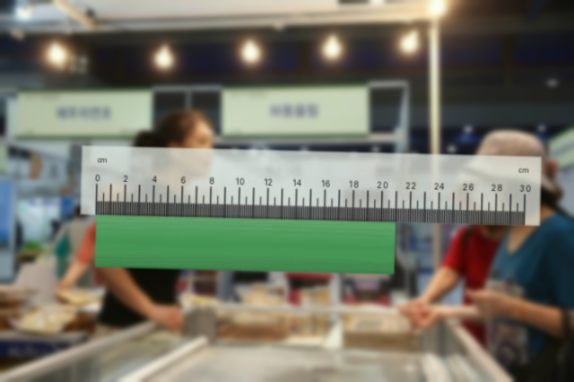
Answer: {"value": 21, "unit": "cm"}
